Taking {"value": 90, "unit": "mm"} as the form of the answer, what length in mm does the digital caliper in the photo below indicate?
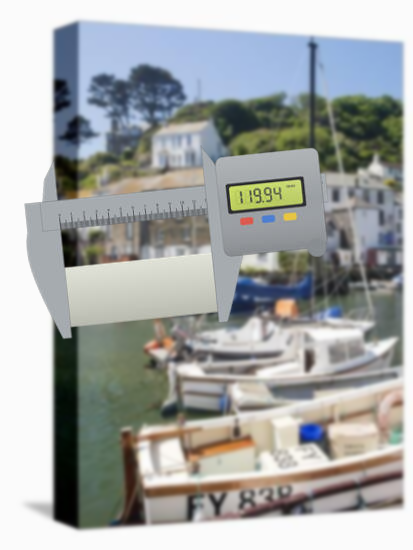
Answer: {"value": 119.94, "unit": "mm"}
